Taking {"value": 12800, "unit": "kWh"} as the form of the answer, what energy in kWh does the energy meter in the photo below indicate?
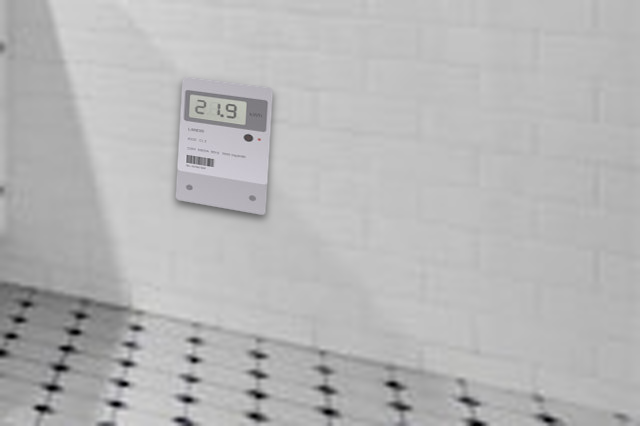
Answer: {"value": 21.9, "unit": "kWh"}
